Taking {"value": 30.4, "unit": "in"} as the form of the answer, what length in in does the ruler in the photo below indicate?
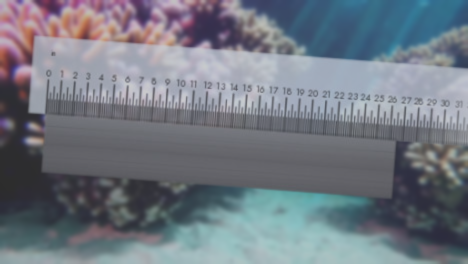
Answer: {"value": 26.5, "unit": "in"}
